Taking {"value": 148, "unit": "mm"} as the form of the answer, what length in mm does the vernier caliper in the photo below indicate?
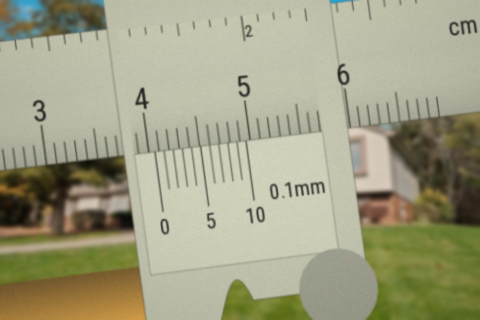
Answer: {"value": 40.6, "unit": "mm"}
